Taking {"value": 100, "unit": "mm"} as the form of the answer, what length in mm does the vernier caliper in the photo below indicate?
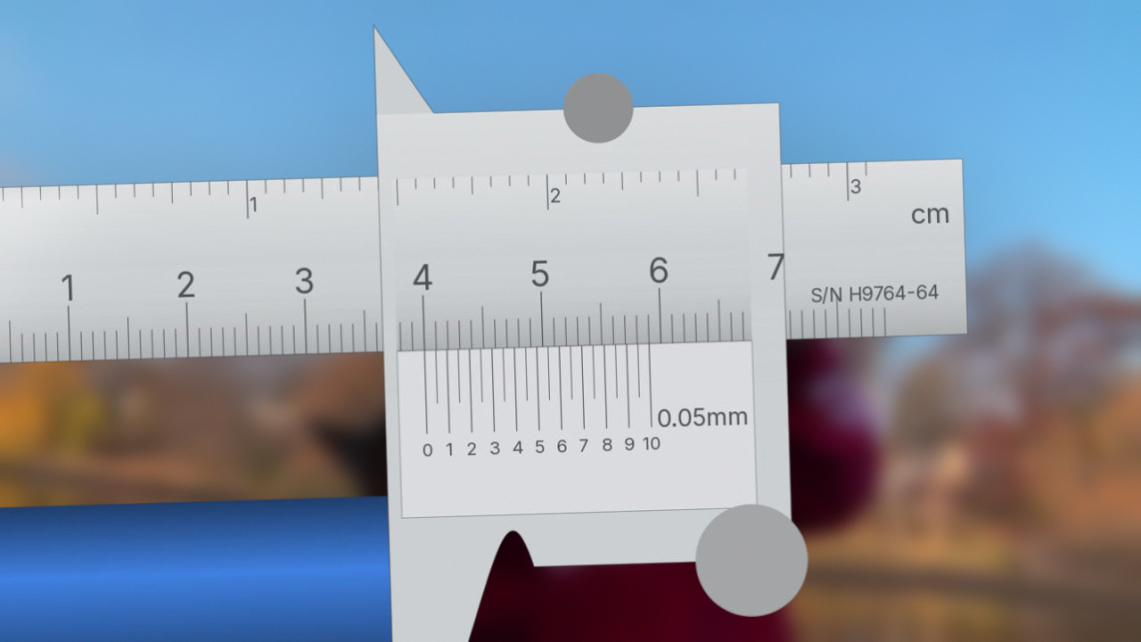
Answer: {"value": 40.0, "unit": "mm"}
